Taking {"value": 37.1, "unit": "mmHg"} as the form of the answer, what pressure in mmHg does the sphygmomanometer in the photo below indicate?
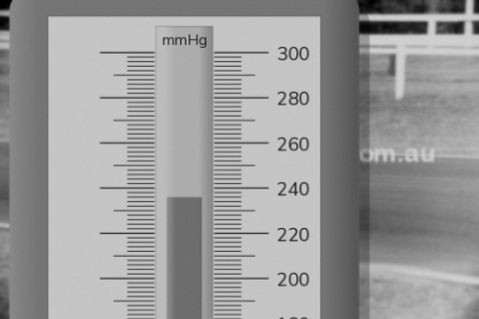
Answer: {"value": 236, "unit": "mmHg"}
